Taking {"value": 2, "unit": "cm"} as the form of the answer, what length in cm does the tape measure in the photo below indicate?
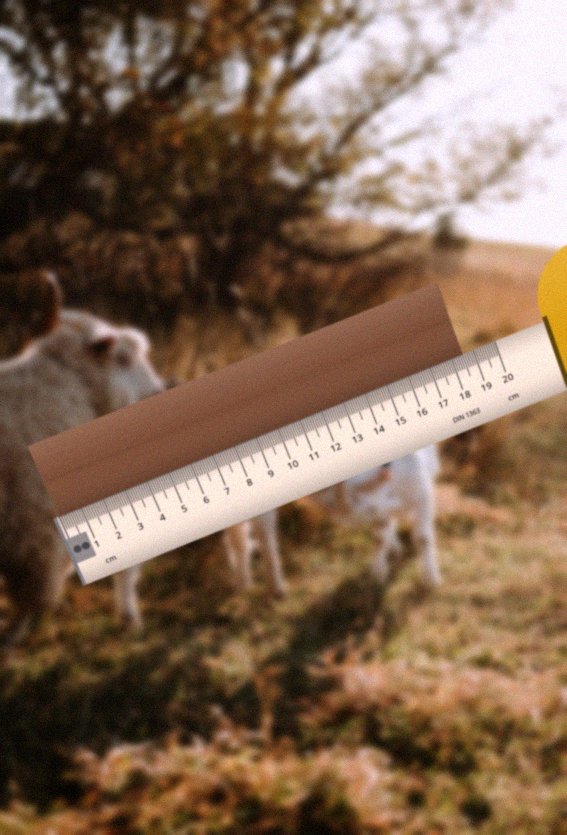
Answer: {"value": 18.5, "unit": "cm"}
